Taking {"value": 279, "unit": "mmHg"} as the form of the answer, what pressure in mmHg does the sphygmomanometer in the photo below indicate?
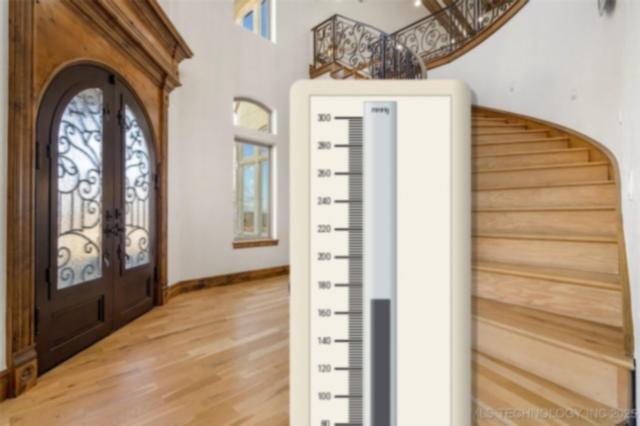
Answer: {"value": 170, "unit": "mmHg"}
